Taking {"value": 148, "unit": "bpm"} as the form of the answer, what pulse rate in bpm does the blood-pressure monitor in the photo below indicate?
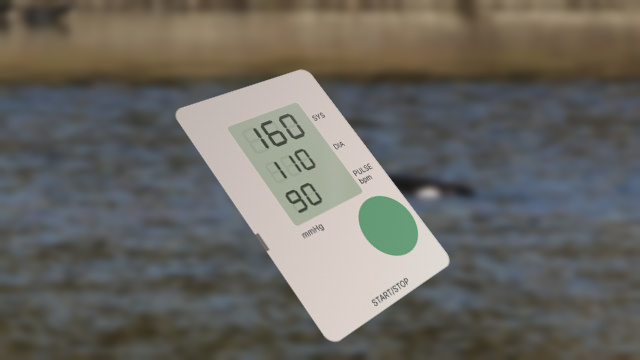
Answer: {"value": 90, "unit": "bpm"}
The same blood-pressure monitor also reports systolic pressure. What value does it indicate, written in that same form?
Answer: {"value": 160, "unit": "mmHg"}
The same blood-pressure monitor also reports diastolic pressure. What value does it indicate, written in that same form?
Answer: {"value": 110, "unit": "mmHg"}
